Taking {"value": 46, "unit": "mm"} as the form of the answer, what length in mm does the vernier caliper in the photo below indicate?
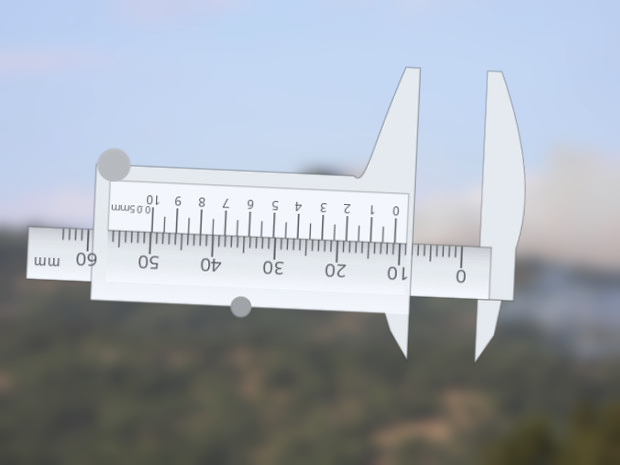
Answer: {"value": 10.8, "unit": "mm"}
